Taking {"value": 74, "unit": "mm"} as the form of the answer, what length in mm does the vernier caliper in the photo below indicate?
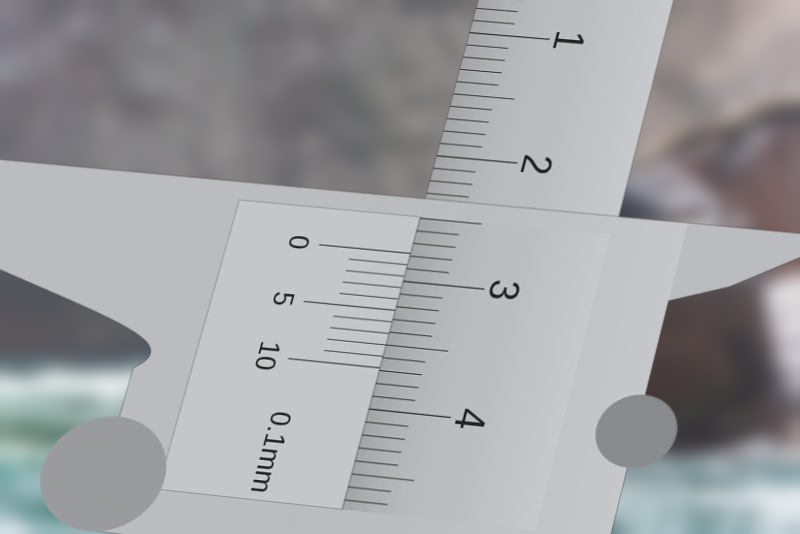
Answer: {"value": 27.8, "unit": "mm"}
